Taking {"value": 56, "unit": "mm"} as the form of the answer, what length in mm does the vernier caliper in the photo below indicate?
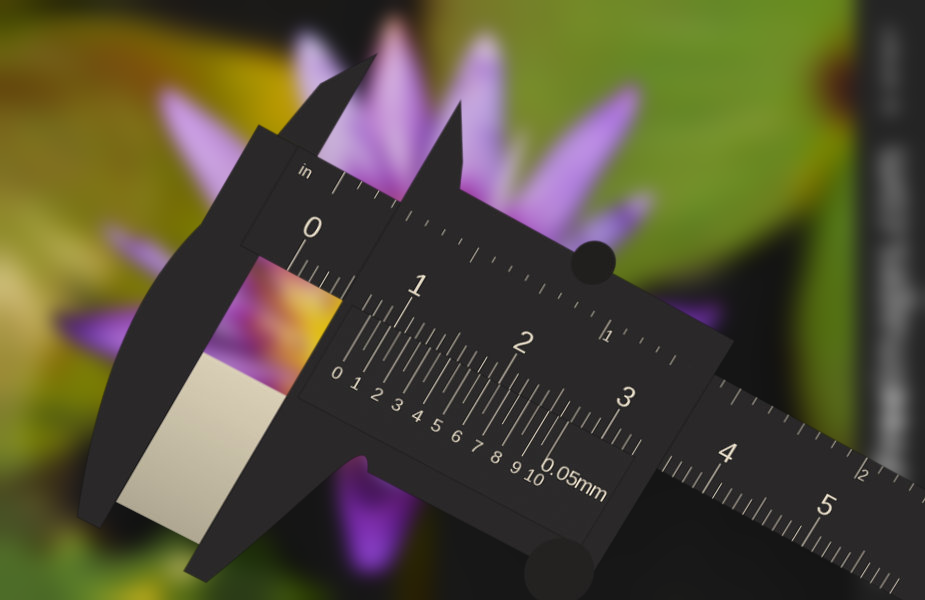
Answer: {"value": 7.8, "unit": "mm"}
